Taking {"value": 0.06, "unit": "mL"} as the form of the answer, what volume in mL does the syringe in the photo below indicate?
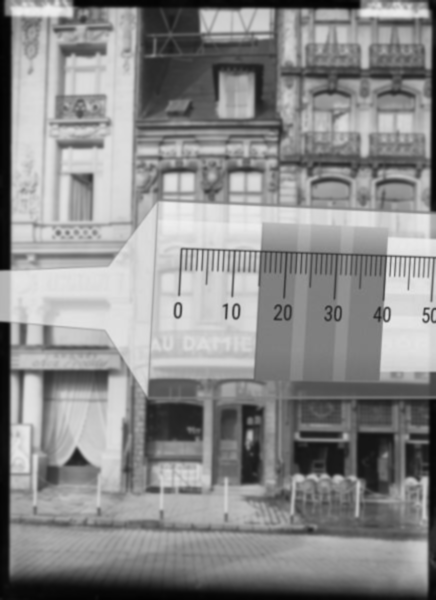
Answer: {"value": 15, "unit": "mL"}
